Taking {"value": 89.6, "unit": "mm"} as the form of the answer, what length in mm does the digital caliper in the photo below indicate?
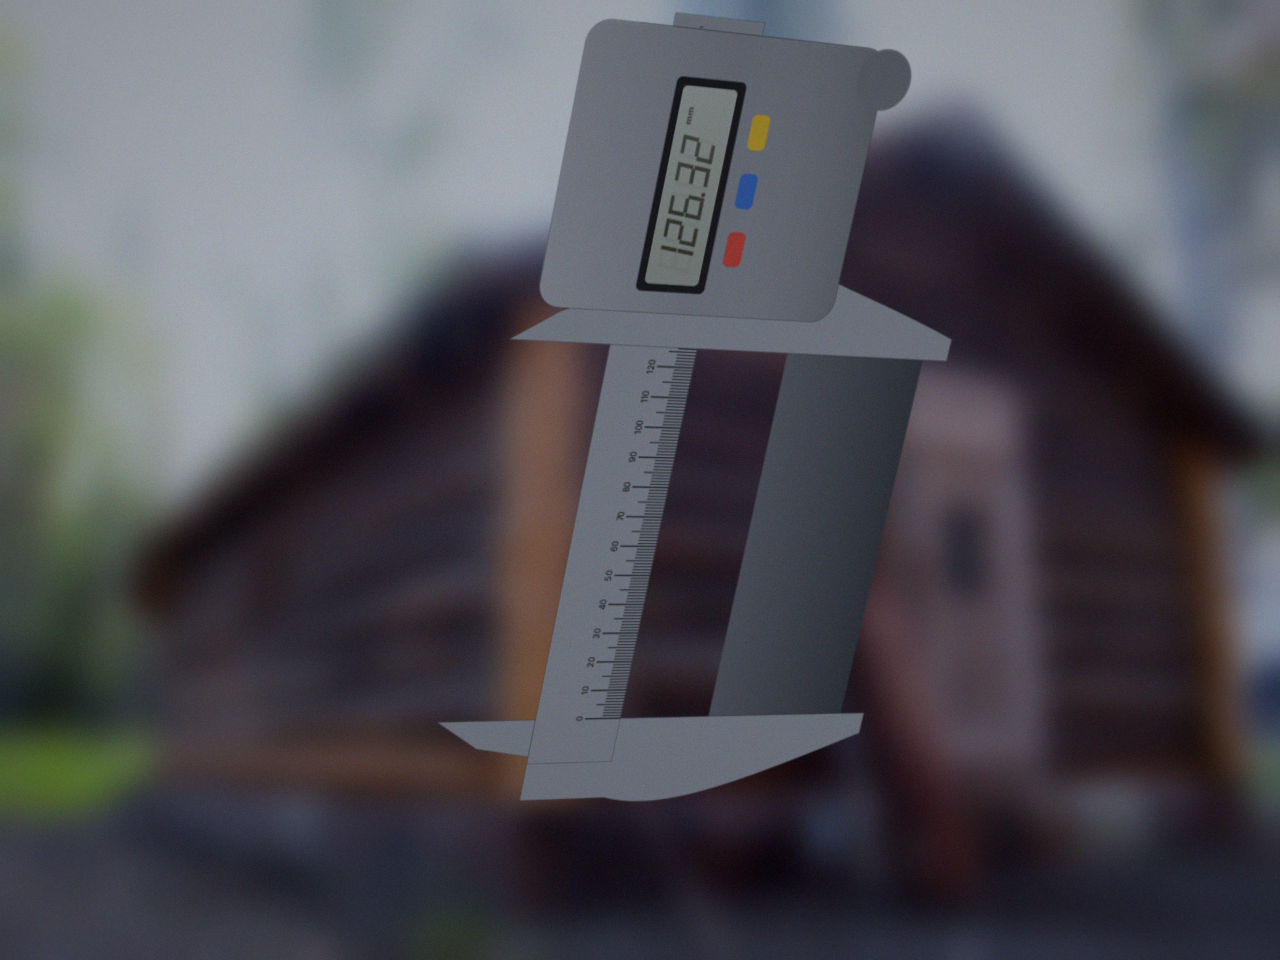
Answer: {"value": 126.32, "unit": "mm"}
